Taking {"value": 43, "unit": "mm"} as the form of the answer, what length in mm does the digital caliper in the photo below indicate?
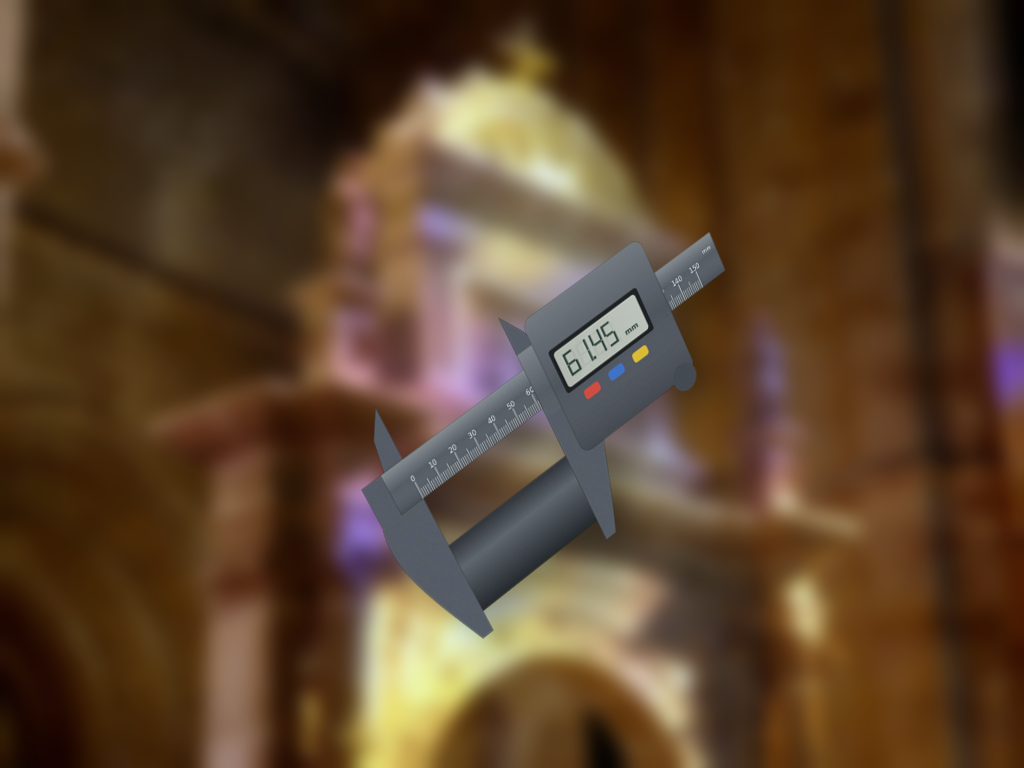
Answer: {"value": 61.45, "unit": "mm"}
